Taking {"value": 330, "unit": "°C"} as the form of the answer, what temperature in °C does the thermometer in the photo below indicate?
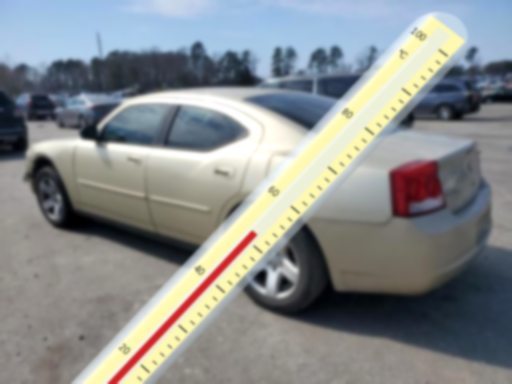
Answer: {"value": 52, "unit": "°C"}
